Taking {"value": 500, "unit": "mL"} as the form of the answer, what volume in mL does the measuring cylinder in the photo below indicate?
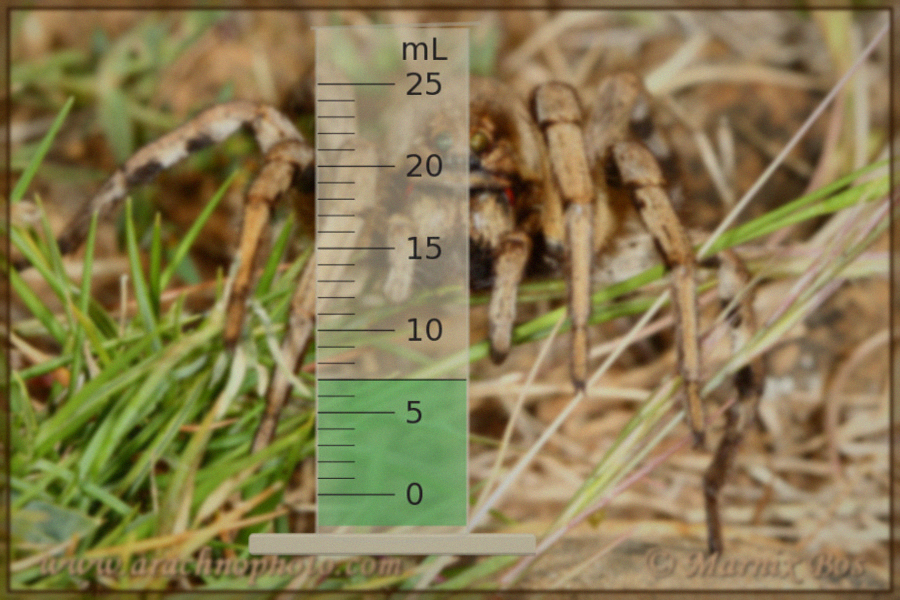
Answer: {"value": 7, "unit": "mL"}
